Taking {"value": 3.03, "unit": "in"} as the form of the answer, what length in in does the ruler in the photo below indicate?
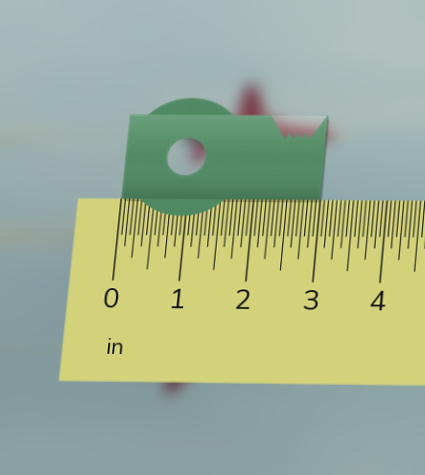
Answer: {"value": 3, "unit": "in"}
